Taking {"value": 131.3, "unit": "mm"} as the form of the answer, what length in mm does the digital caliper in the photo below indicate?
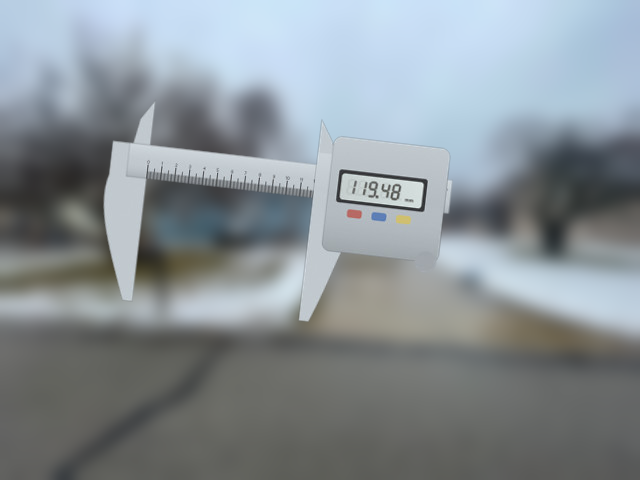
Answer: {"value": 119.48, "unit": "mm"}
